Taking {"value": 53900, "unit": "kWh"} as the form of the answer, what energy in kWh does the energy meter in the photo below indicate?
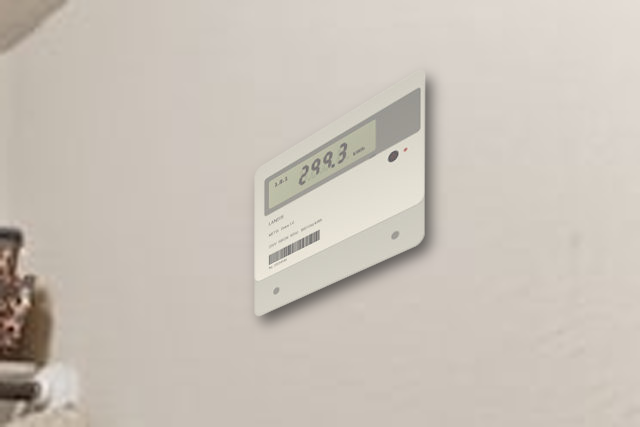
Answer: {"value": 299.3, "unit": "kWh"}
